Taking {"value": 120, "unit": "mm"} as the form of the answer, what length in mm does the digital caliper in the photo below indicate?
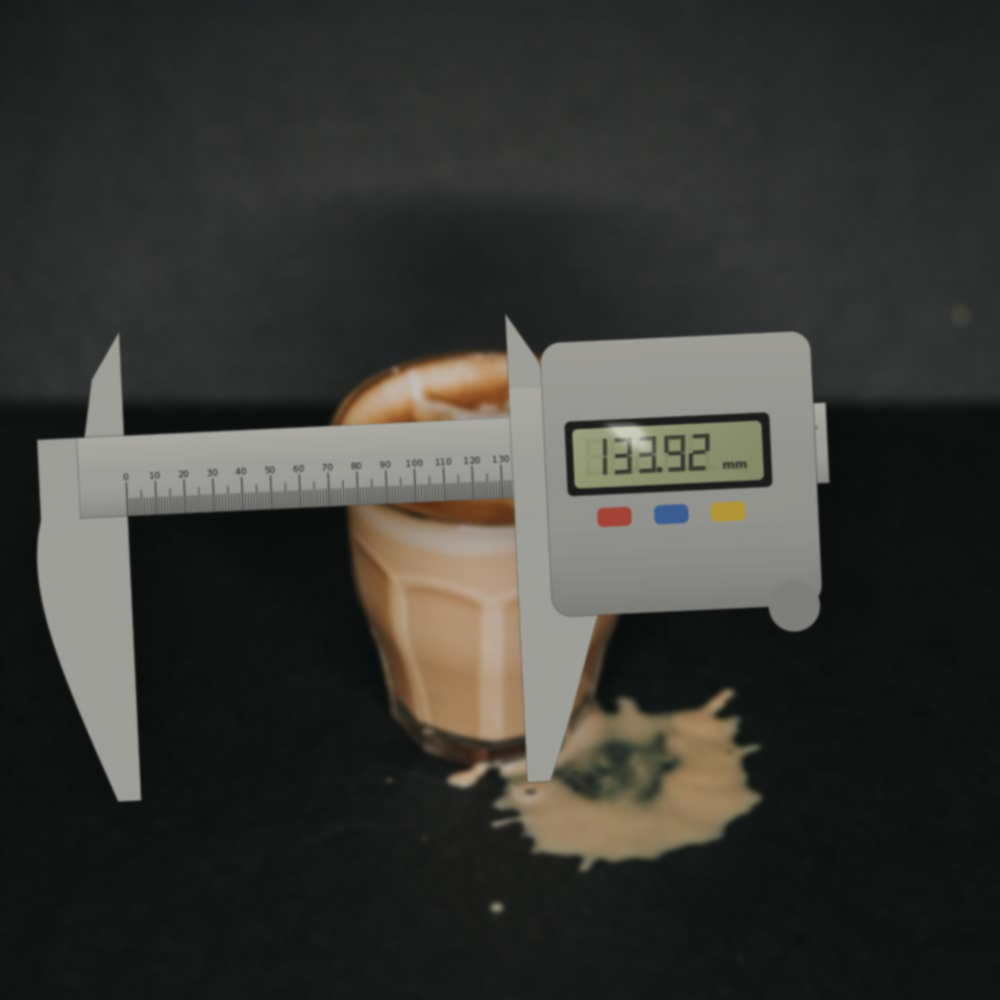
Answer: {"value": 133.92, "unit": "mm"}
